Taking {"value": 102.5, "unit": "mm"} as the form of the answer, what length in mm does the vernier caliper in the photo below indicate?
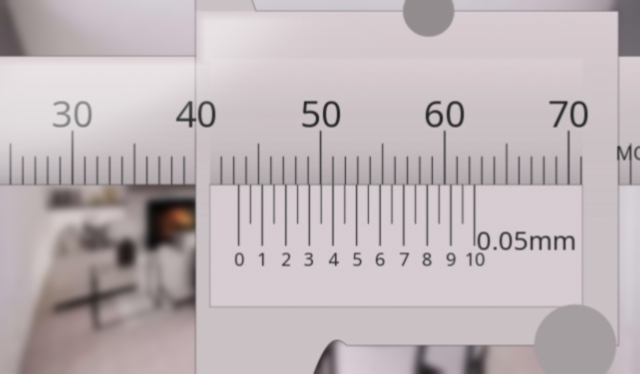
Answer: {"value": 43.4, "unit": "mm"}
